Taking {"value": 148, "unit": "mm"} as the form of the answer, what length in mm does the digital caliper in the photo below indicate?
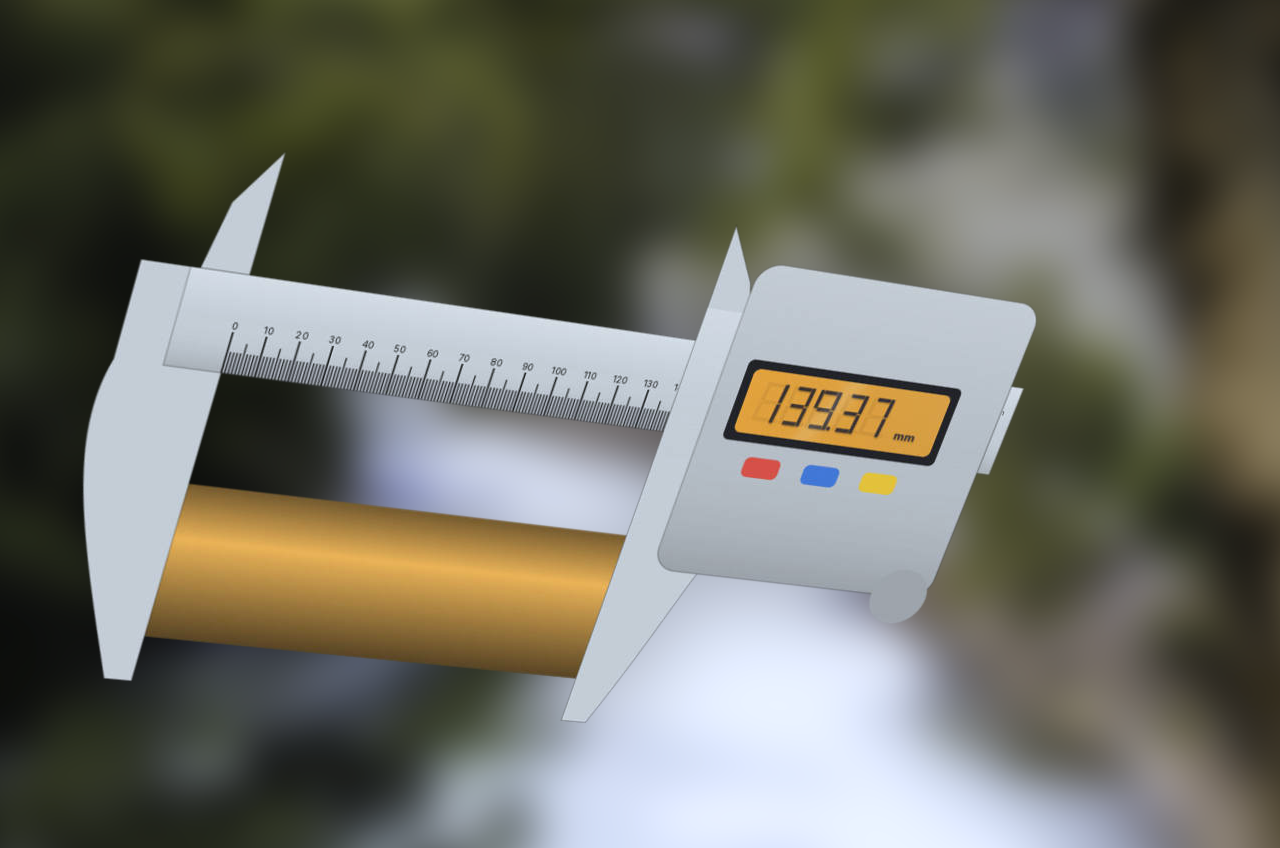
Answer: {"value": 139.37, "unit": "mm"}
